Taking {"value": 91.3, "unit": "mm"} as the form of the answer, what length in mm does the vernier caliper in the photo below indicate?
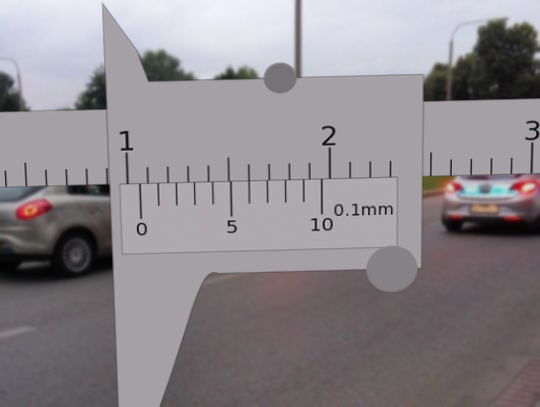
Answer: {"value": 10.6, "unit": "mm"}
